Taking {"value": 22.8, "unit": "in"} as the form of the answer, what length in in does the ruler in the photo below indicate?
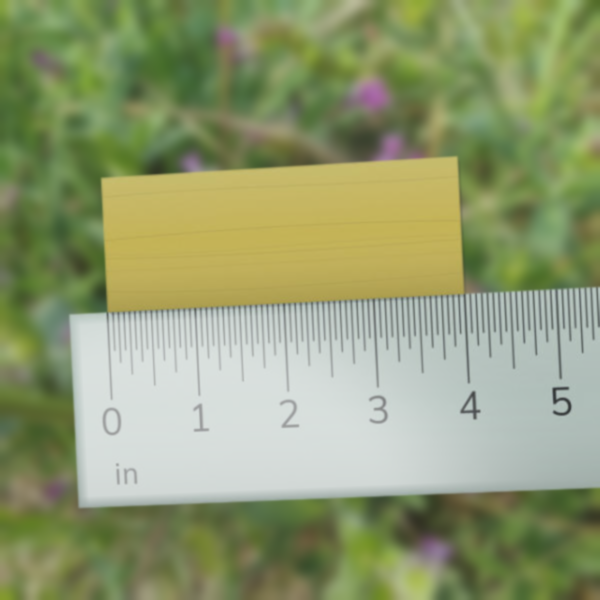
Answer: {"value": 4, "unit": "in"}
